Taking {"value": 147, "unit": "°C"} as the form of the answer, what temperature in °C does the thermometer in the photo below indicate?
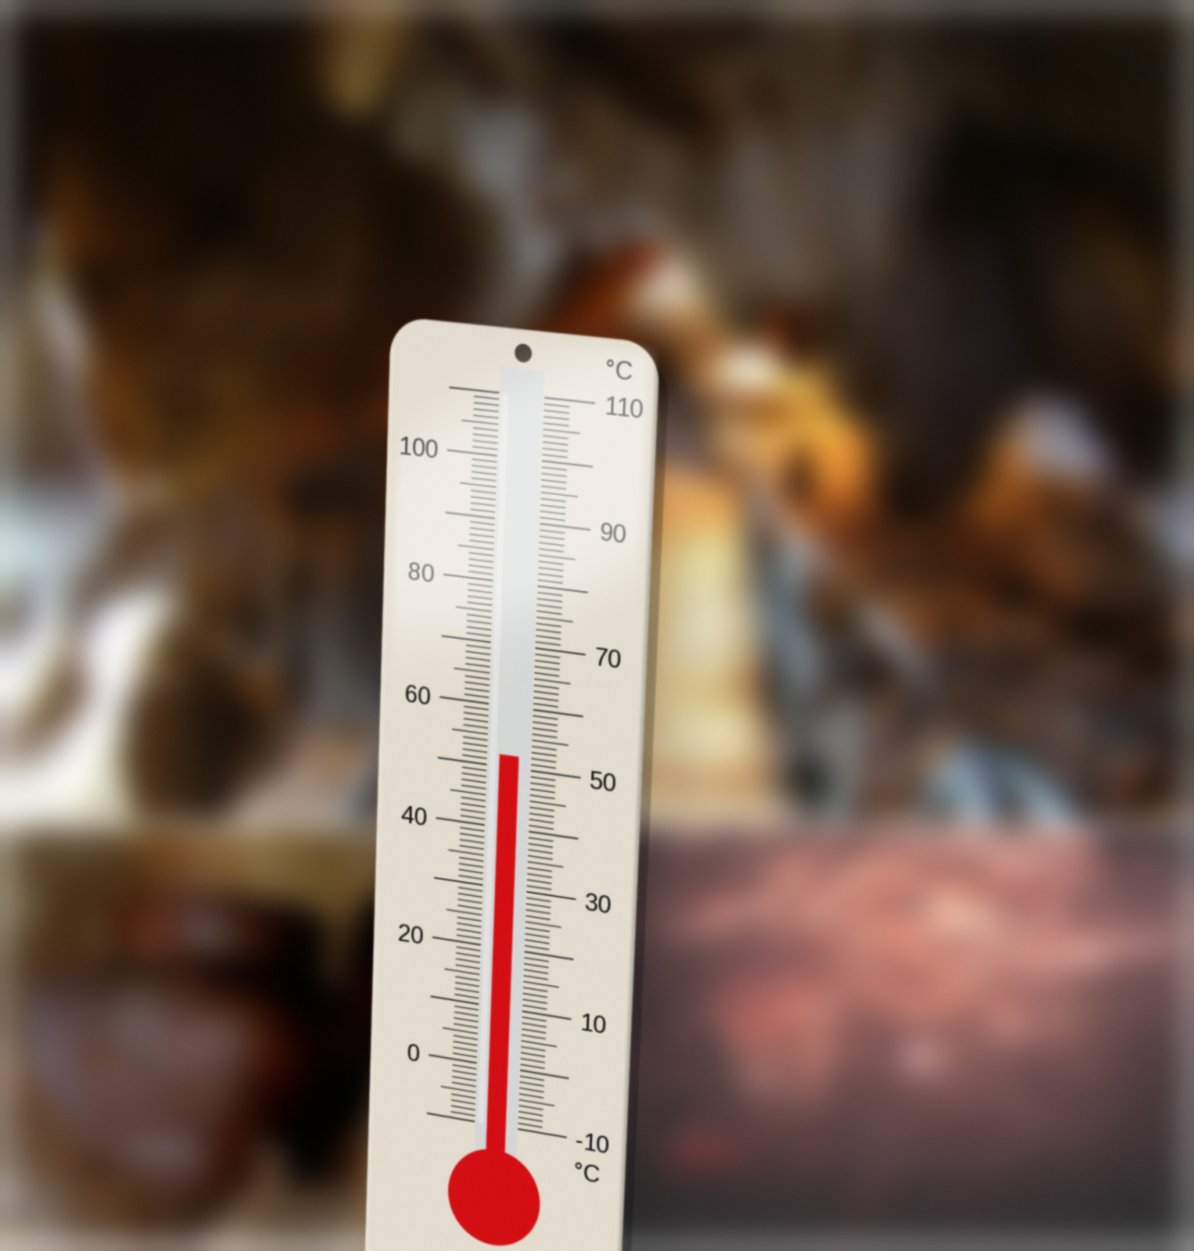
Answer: {"value": 52, "unit": "°C"}
